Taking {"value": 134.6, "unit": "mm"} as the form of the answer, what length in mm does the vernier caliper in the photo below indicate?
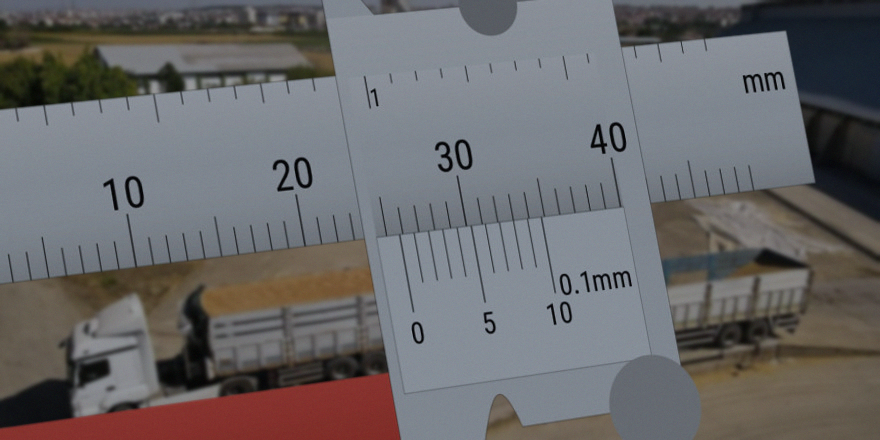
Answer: {"value": 25.8, "unit": "mm"}
